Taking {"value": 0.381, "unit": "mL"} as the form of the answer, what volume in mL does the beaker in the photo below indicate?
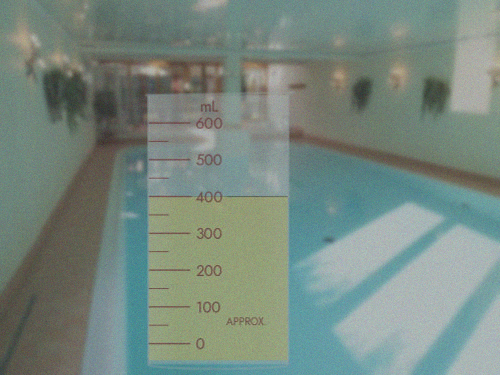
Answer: {"value": 400, "unit": "mL"}
